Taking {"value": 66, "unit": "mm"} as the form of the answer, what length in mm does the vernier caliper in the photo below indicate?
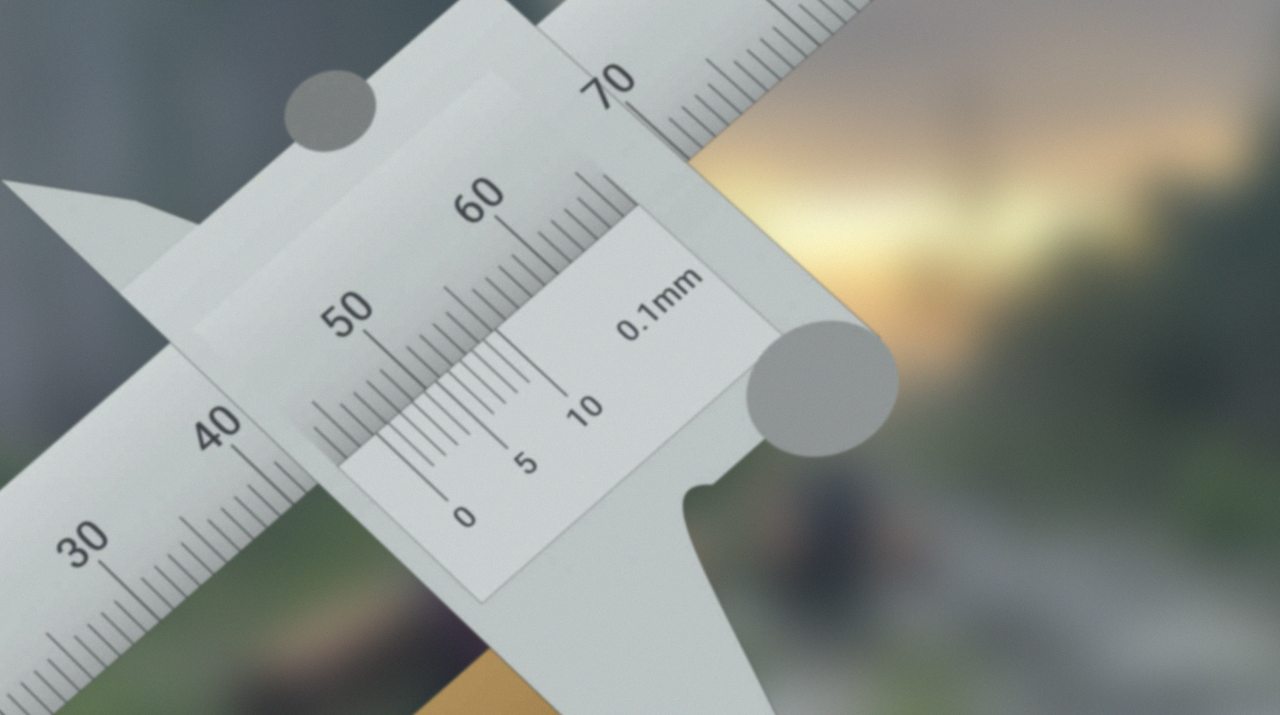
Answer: {"value": 46.2, "unit": "mm"}
